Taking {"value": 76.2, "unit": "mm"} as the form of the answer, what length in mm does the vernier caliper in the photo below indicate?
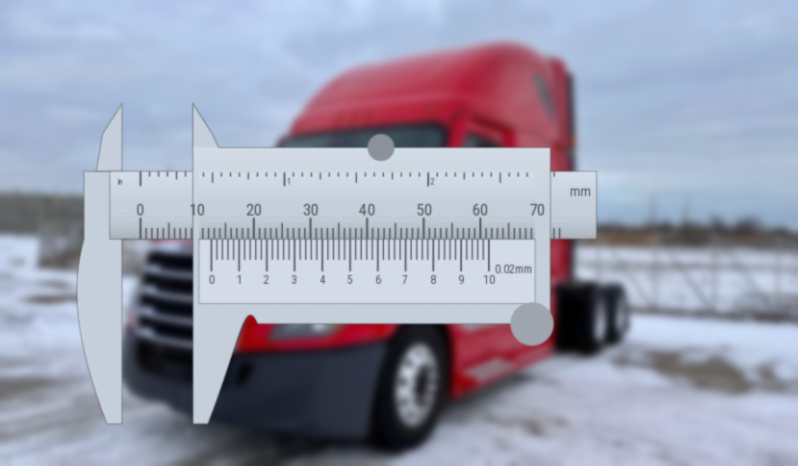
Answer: {"value": 12.5, "unit": "mm"}
